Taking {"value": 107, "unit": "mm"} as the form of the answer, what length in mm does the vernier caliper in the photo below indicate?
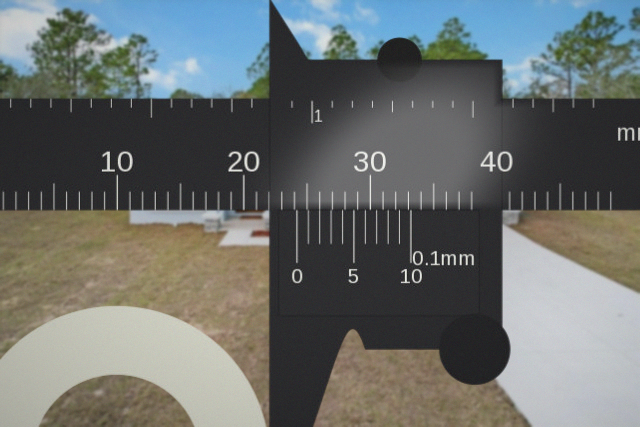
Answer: {"value": 24.2, "unit": "mm"}
